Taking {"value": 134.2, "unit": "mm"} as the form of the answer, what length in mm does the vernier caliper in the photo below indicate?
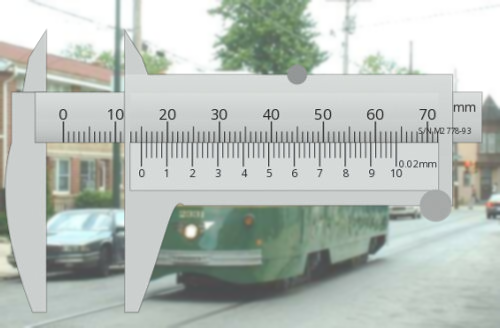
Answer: {"value": 15.0, "unit": "mm"}
